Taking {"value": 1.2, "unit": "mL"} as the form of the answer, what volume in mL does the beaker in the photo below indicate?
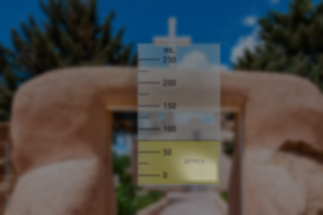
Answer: {"value": 75, "unit": "mL"}
